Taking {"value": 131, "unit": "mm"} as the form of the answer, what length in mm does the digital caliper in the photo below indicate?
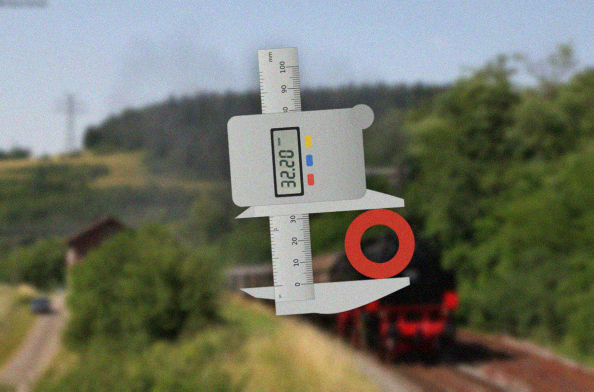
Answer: {"value": 32.20, "unit": "mm"}
